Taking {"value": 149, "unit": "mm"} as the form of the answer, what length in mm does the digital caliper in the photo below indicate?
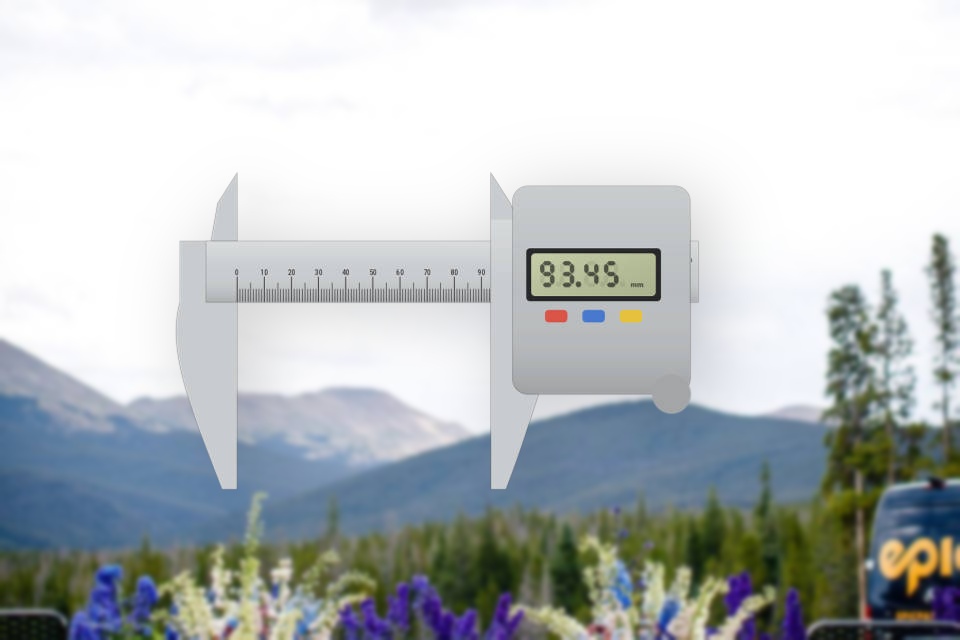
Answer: {"value": 93.45, "unit": "mm"}
